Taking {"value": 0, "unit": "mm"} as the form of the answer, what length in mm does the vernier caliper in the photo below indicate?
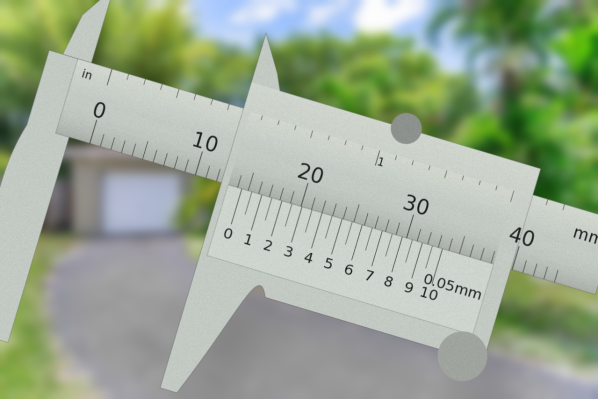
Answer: {"value": 14.4, "unit": "mm"}
